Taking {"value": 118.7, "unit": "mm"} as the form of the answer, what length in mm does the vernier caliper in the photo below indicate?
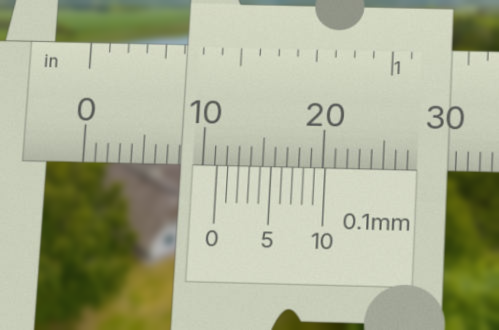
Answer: {"value": 11.2, "unit": "mm"}
